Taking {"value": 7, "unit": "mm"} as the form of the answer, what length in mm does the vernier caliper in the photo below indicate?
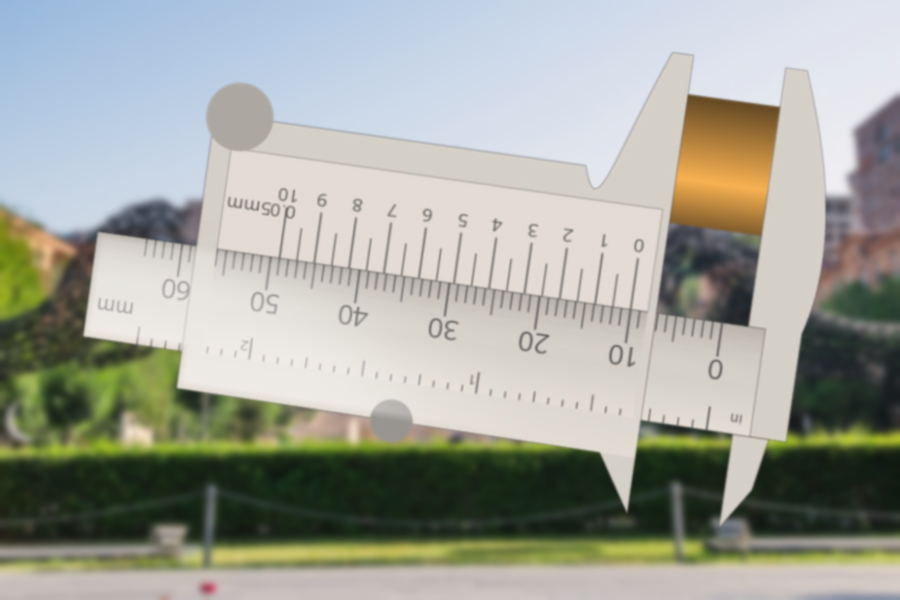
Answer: {"value": 10.0, "unit": "mm"}
